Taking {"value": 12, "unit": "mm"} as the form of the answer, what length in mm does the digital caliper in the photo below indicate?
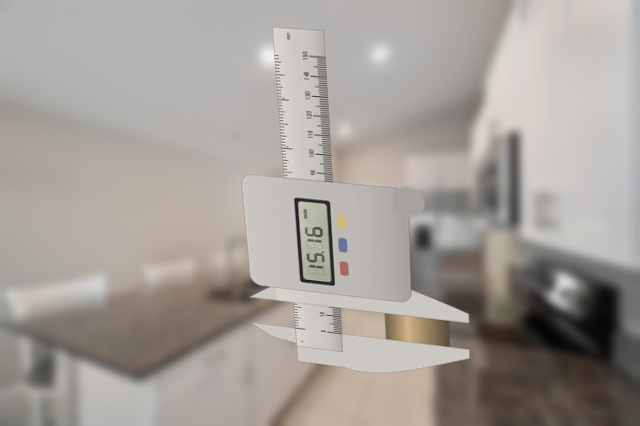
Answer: {"value": 15.16, "unit": "mm"}
